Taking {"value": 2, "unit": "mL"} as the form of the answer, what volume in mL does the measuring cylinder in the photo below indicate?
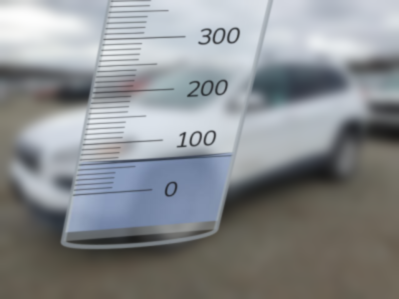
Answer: {"value": 60, "unit": "mL"}
